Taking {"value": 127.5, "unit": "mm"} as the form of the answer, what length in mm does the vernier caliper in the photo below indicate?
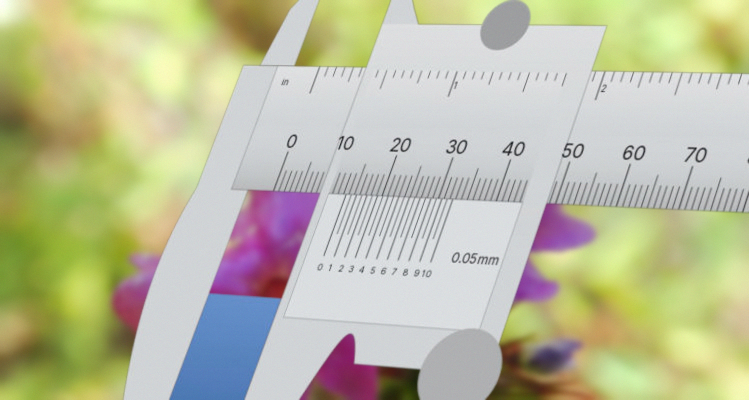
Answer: {"value": 13.5, "unit": "mm"}
